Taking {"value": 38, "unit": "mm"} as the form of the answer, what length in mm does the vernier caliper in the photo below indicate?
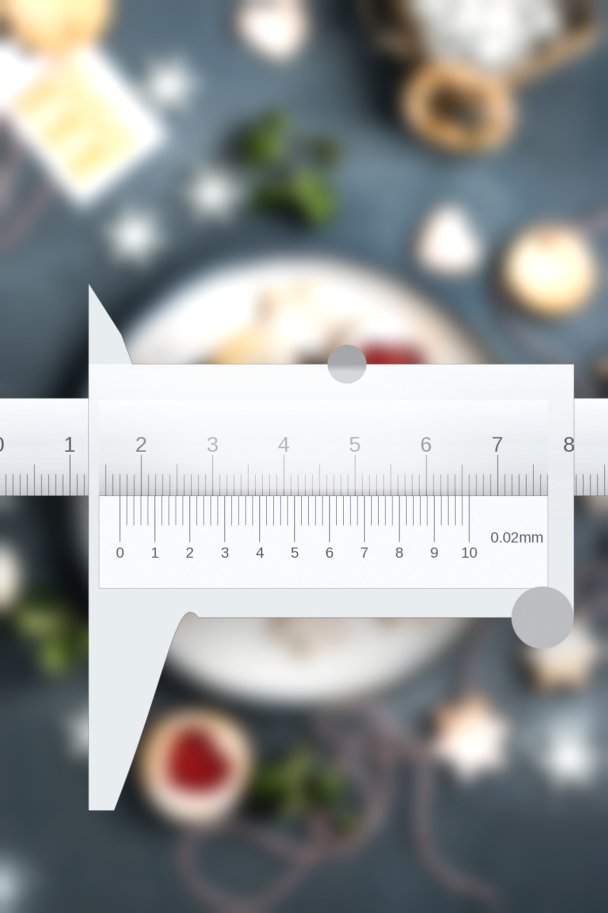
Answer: {"value": 17.0, "unit": "mm"}
